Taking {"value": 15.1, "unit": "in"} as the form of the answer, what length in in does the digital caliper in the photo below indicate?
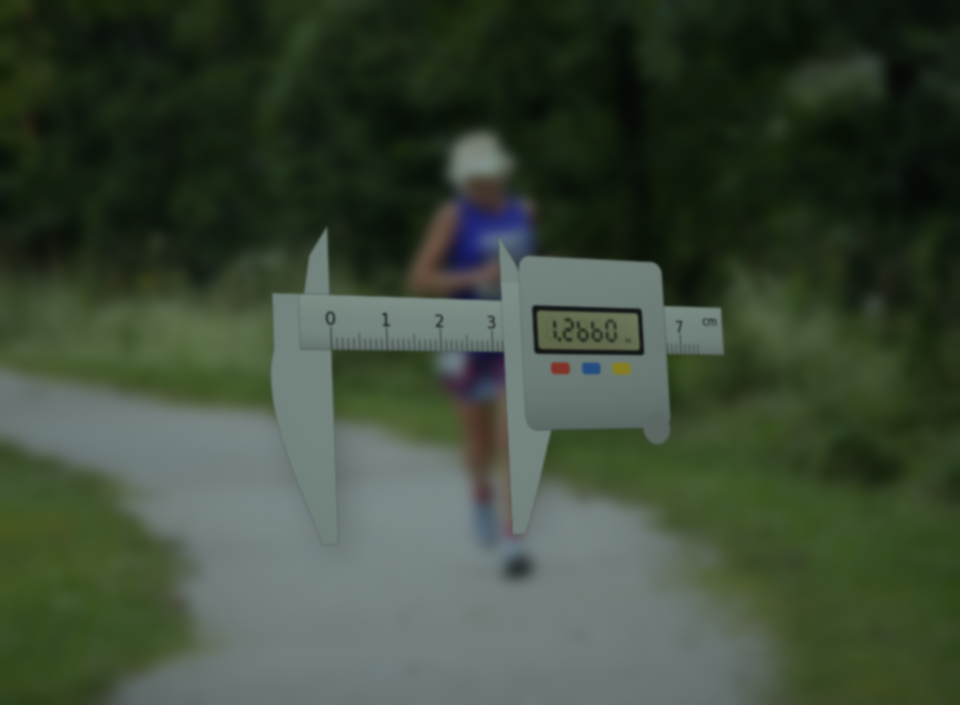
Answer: {"value": 1.2660, "unit": "in"}
